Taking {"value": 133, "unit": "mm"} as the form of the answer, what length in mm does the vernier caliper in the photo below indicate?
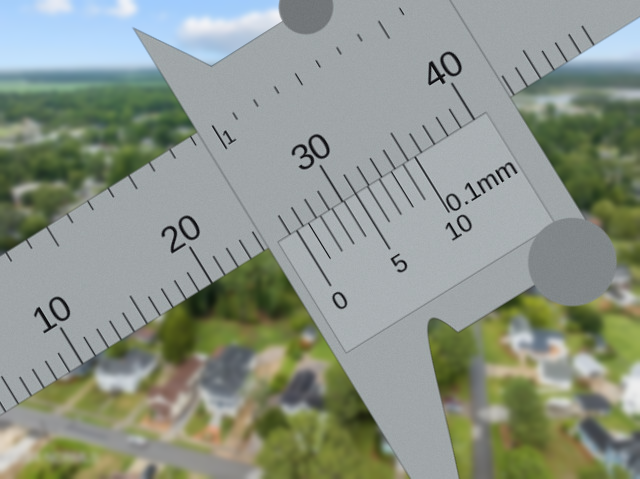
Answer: {"value": 26.5, "unit": "mm"}
